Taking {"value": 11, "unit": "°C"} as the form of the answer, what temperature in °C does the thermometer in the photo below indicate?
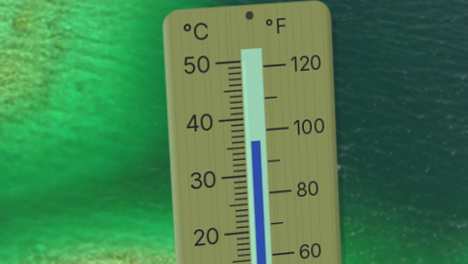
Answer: {"value": 36, "unit": "°C"}
